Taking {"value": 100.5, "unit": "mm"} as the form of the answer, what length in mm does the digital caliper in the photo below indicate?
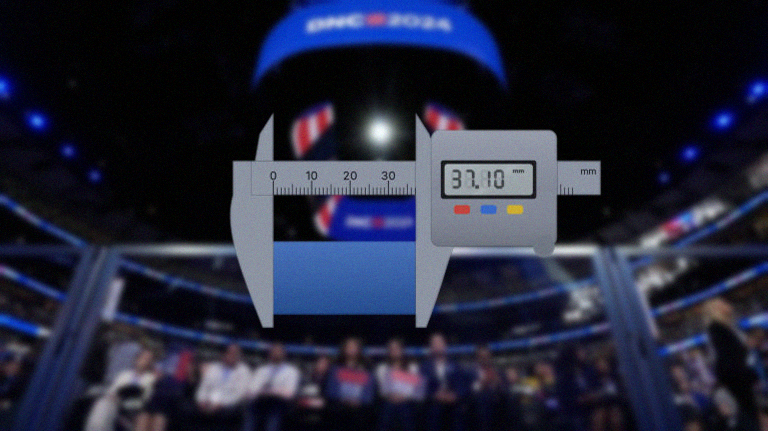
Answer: {"value": 37.10, "unit": "mm"}
